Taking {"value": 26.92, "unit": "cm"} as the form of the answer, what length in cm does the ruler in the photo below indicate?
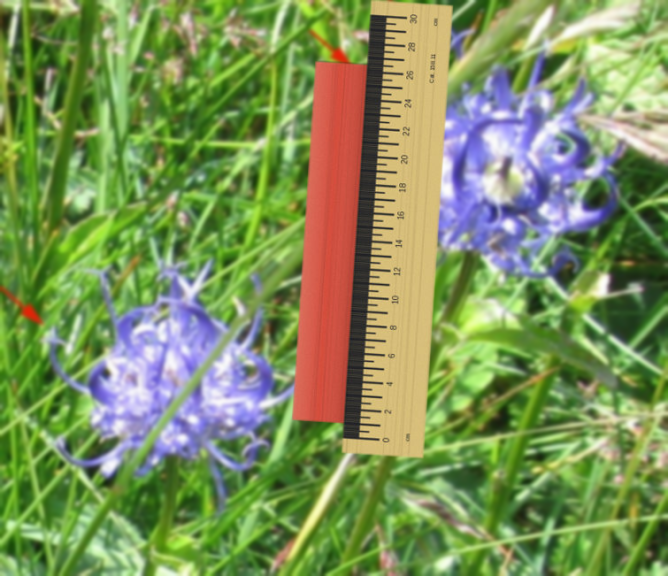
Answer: {"value": 25.5, "unit": "cm"}
